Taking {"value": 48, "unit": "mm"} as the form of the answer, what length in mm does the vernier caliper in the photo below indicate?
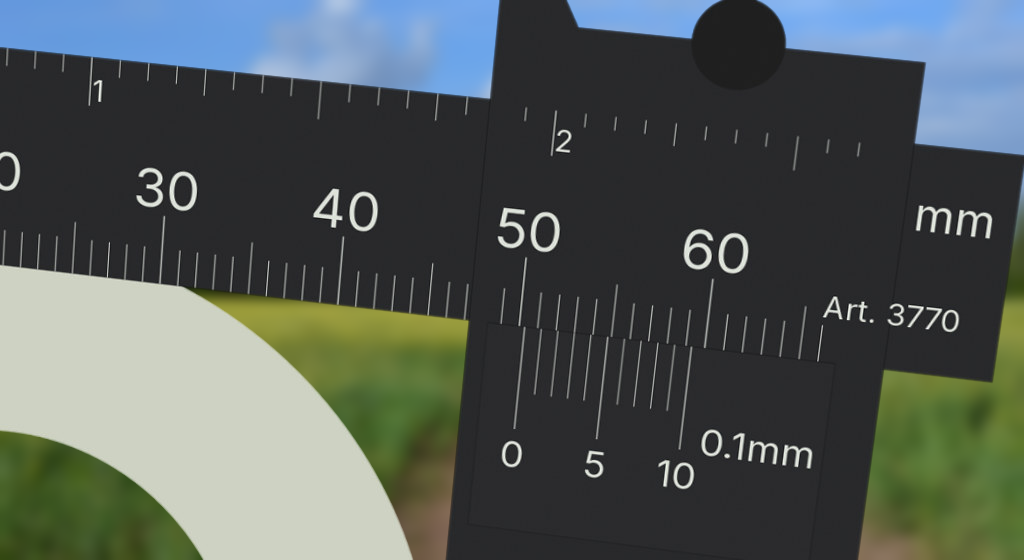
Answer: {"value": 50.3, "unit": "mm"}
